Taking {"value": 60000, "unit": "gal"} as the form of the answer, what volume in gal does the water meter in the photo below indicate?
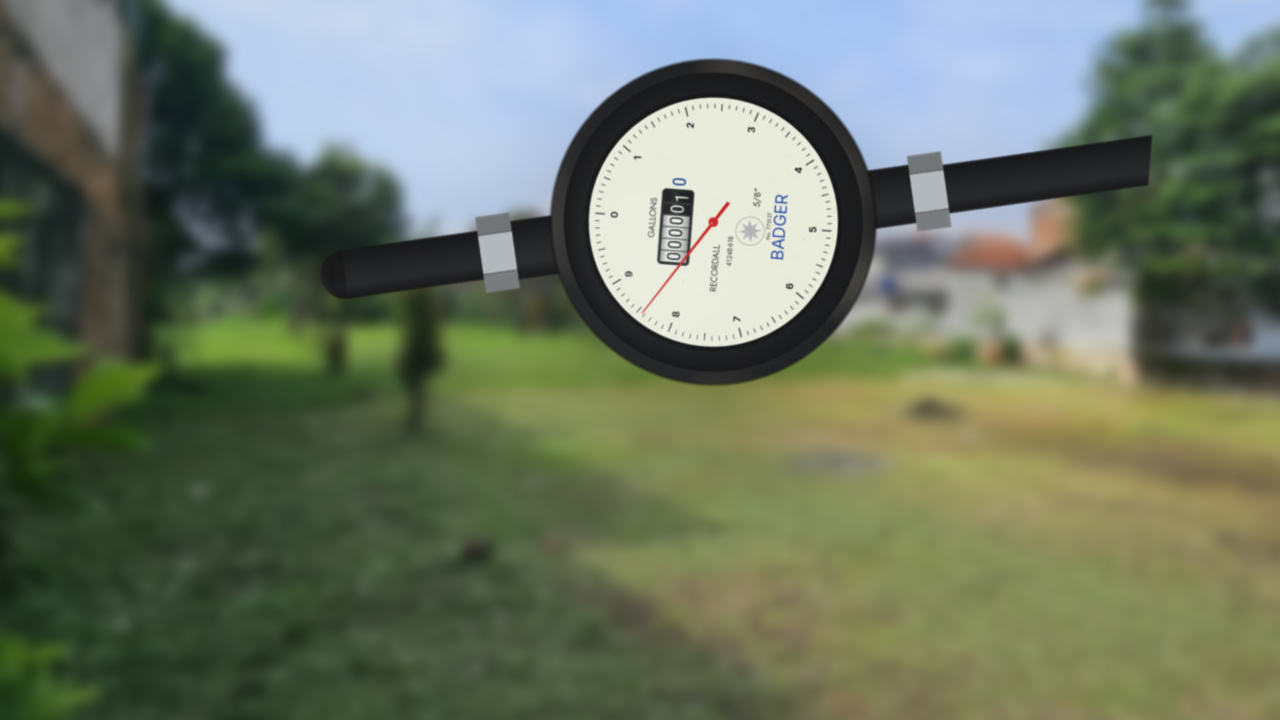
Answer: {"value": 8.4, "unit": "gal"}
